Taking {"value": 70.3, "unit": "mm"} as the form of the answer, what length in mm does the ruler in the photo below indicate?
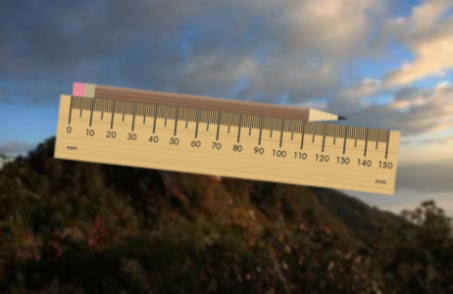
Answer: {"value": 130, "unit": "mm"}
